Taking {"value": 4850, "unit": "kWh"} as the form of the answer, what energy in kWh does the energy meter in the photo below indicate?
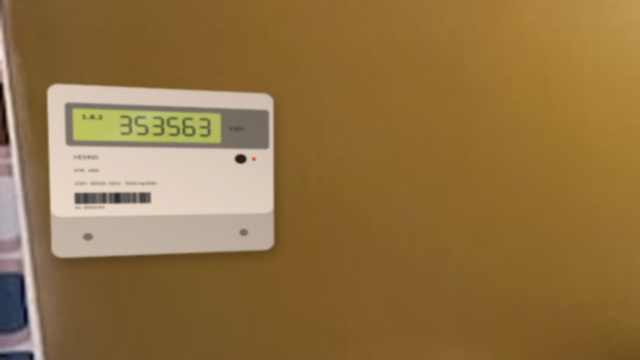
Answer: {"value": 353563, "unit": "kWh"}
